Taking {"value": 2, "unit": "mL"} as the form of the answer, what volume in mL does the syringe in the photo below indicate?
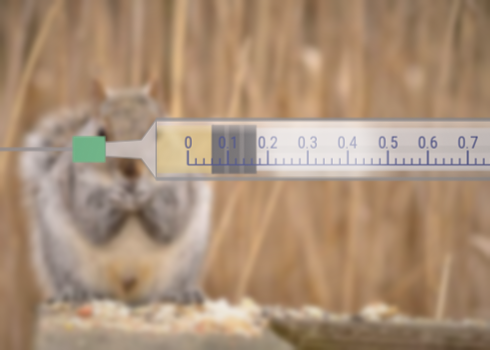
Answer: {"value": 0.06, "unit": "mL"}
